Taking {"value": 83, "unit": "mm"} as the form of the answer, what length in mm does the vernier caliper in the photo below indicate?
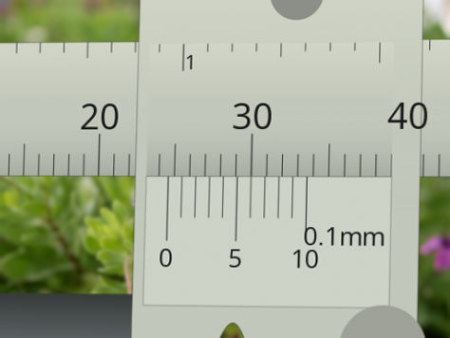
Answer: {"value": 24.6, "unit": "mm"}
